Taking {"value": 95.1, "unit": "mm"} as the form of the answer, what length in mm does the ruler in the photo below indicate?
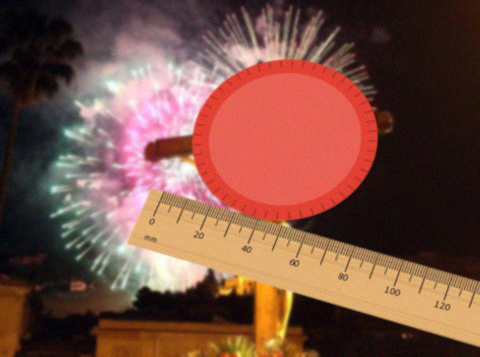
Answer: {"value": 75, "unit": "mm"}
